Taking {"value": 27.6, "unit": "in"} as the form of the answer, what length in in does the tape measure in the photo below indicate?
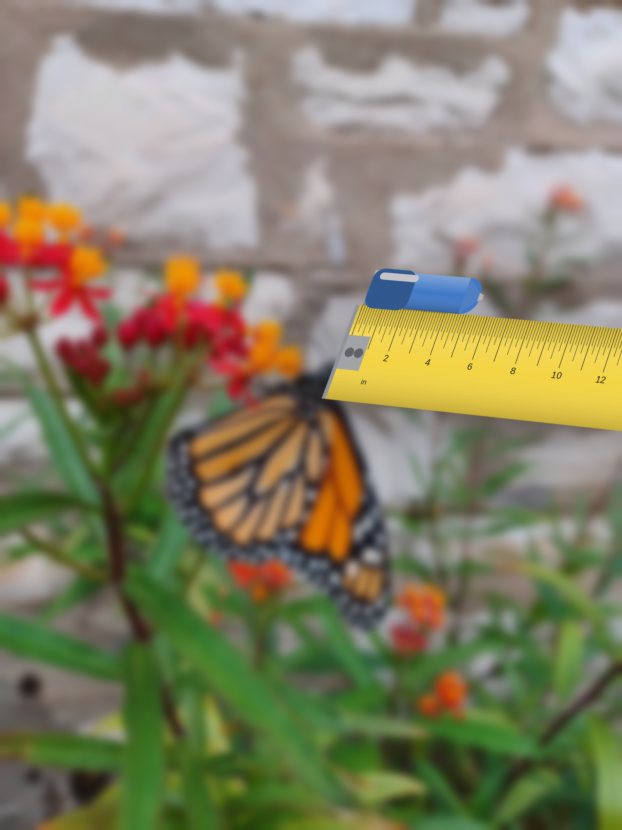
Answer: {"value": 5.5, "unit": "in"}
